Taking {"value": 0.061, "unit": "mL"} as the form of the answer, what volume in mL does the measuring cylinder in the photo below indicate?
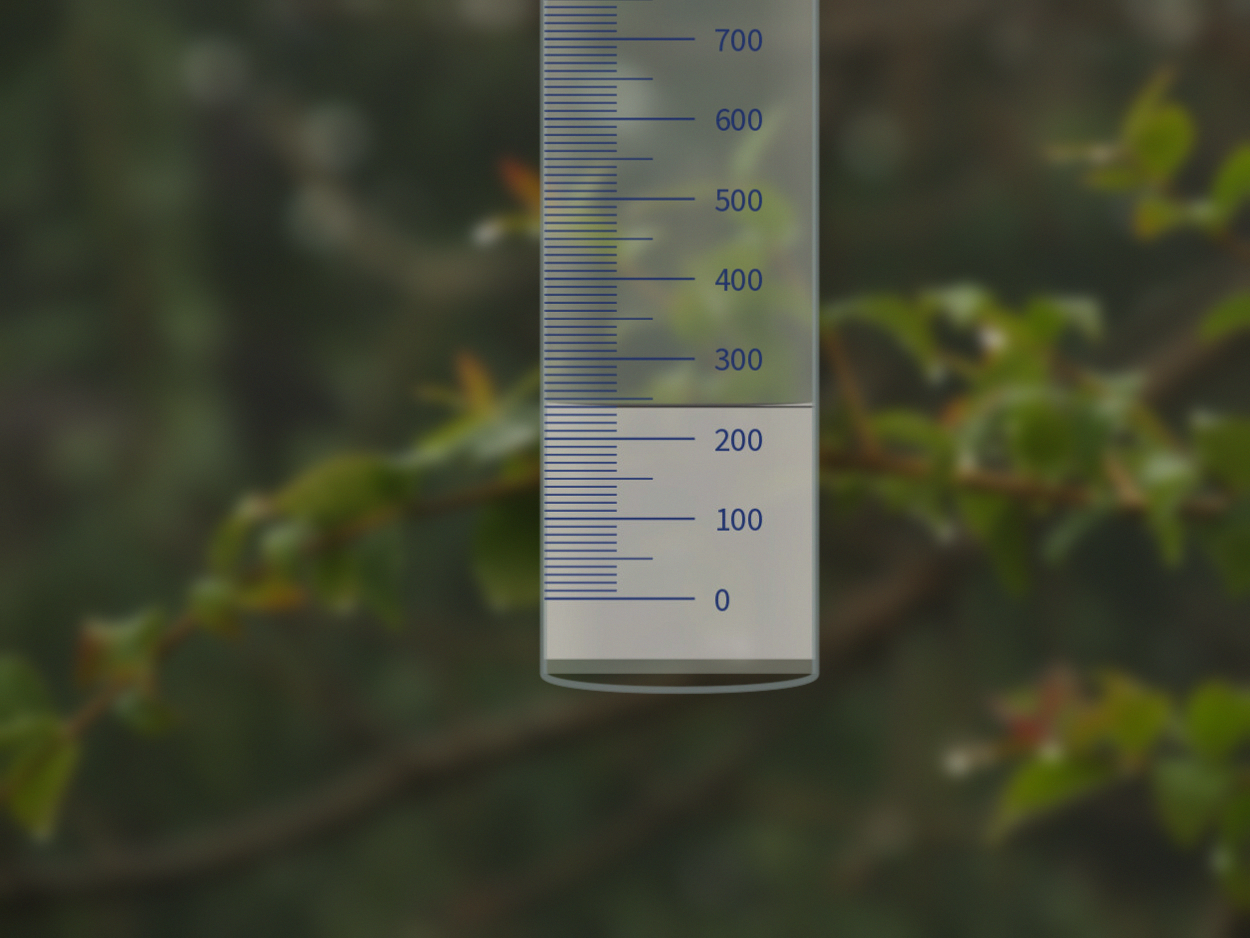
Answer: {"value": 240, "unit": "mL"}
